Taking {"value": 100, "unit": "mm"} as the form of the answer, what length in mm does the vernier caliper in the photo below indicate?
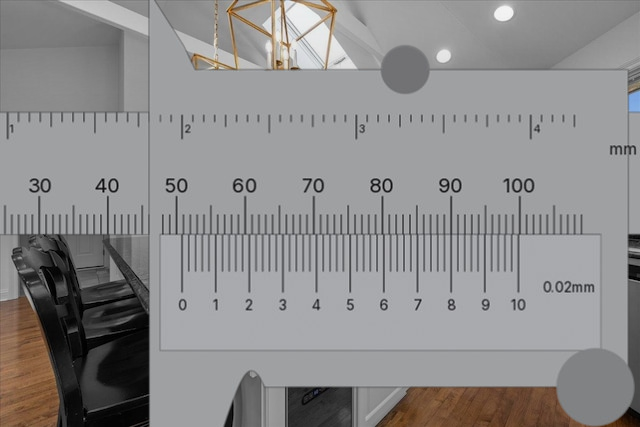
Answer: {"value": 50.8, "unit": "mm"}
